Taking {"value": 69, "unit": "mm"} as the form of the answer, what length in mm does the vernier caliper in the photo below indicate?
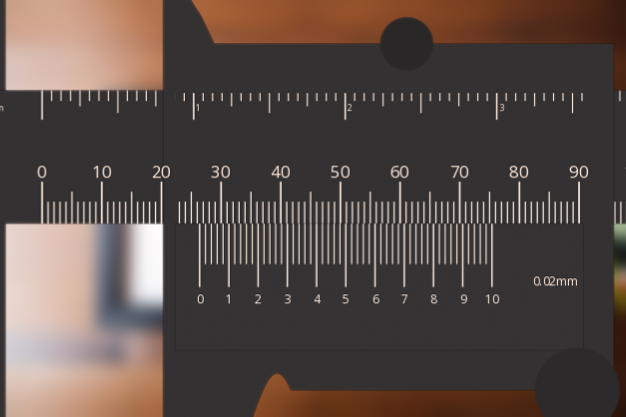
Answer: {"value": 26.4, "unit": "mm"}
